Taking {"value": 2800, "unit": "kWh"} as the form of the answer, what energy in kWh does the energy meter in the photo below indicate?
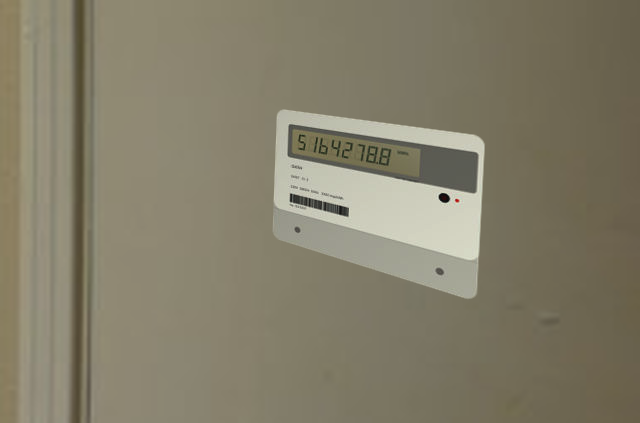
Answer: {"value": 5164278.8, "unit": "kWh"}
